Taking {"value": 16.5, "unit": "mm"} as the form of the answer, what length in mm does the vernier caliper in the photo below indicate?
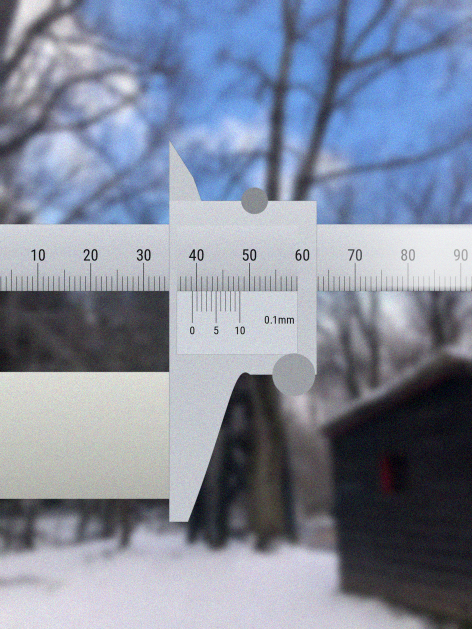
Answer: {"value": 39.2, "unit": "mm"}
